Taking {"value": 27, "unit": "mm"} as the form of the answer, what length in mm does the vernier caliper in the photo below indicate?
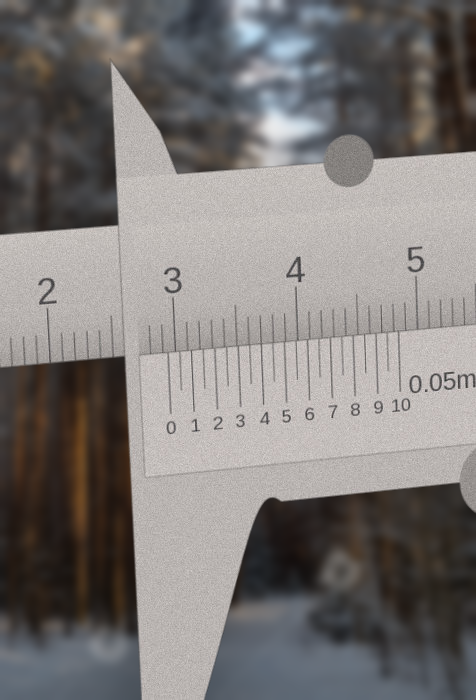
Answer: {"value": 29.4, "unit": "mm"}
